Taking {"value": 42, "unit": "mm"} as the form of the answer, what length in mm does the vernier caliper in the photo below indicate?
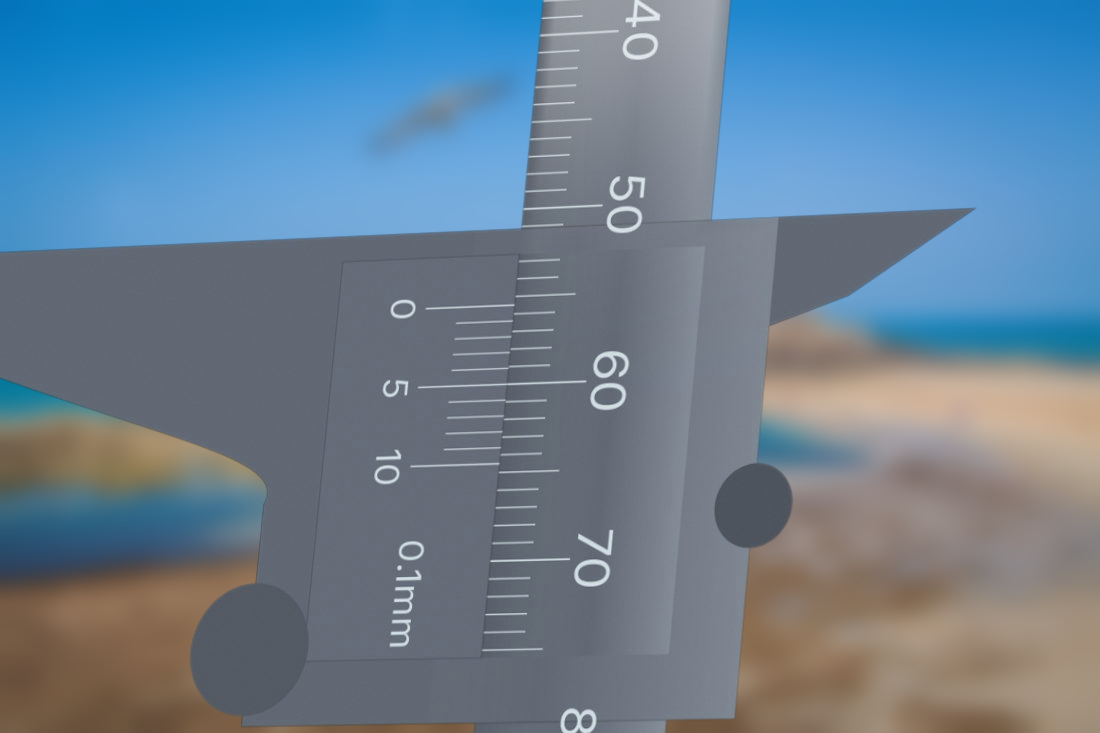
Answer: {"value": 55.5, "unit": "mm"}
